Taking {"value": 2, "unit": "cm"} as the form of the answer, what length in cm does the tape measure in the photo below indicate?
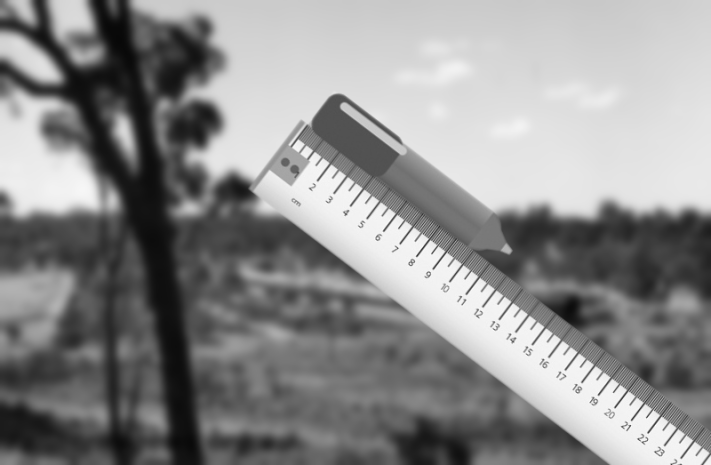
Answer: {"value": 11.5, "unit": "cm"}
